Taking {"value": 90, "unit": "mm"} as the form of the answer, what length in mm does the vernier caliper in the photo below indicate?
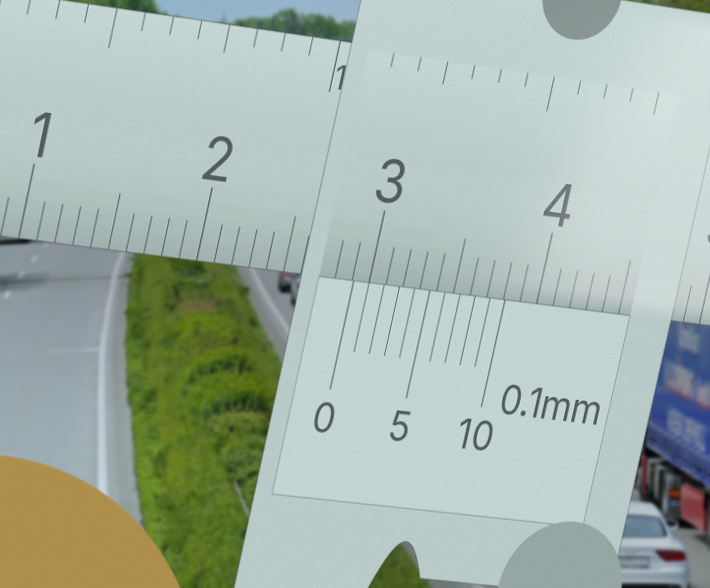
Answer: {"value": 29.1, "unit": "mm"}
